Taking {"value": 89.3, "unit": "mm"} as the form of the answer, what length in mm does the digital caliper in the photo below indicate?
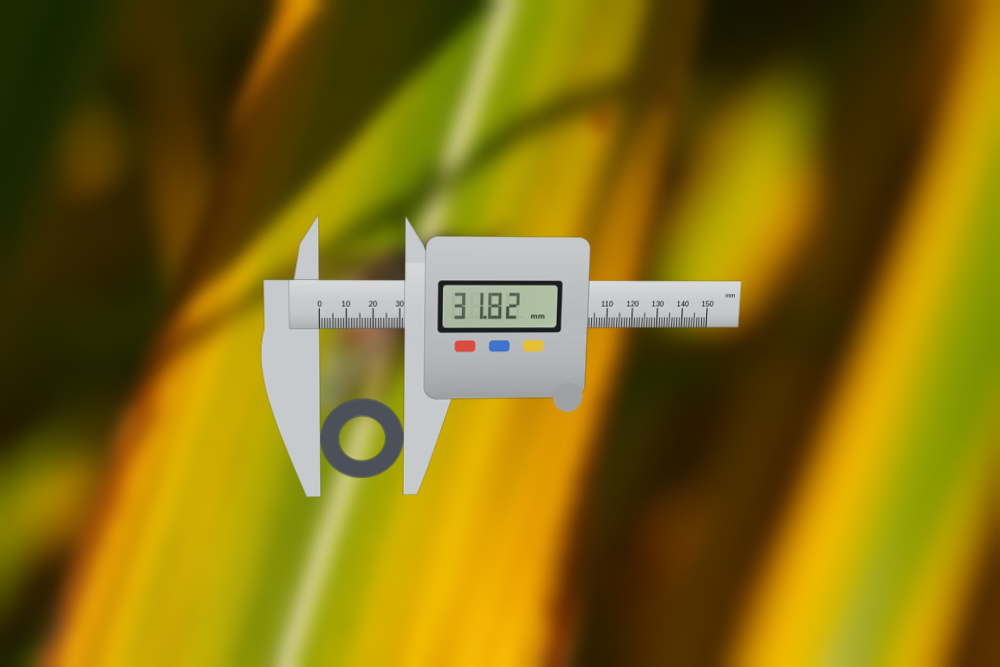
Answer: {"value": 31.82, "unit": "mm"}
